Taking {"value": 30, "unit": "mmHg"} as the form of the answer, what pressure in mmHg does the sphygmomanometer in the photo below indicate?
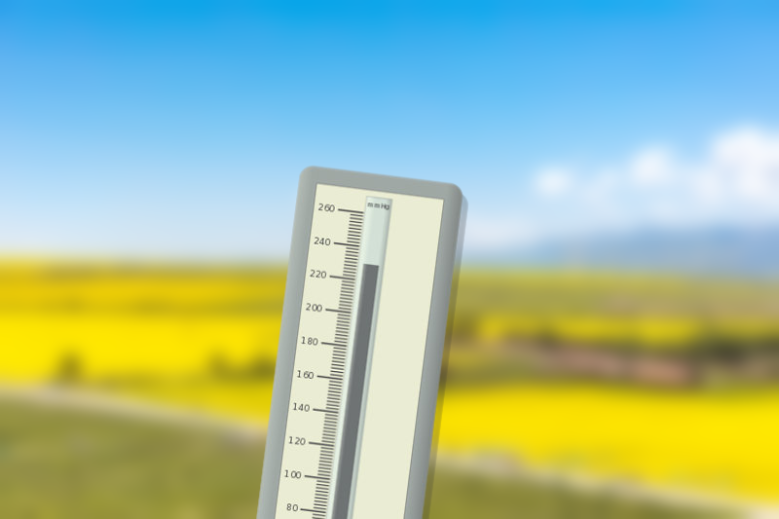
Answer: {"value": 230, "unit": "mmHg"}
